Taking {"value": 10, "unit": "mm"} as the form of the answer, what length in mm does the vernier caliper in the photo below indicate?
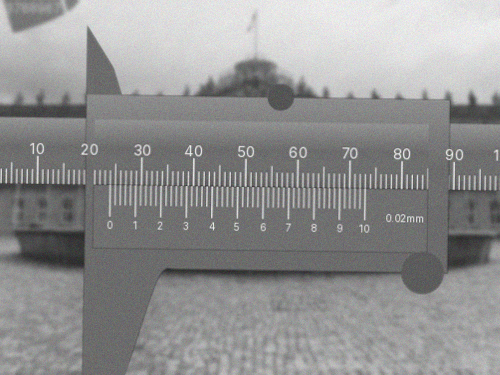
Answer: {"value": 24.0, "unit": "mm"}
